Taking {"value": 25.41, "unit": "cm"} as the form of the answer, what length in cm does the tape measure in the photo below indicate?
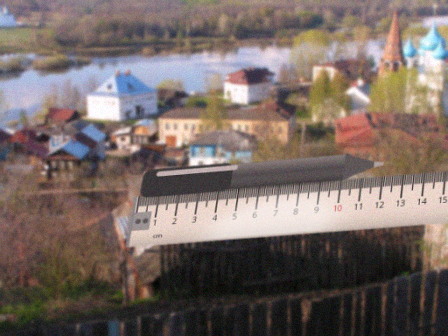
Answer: {"value": 12, "unit": "cm"}
